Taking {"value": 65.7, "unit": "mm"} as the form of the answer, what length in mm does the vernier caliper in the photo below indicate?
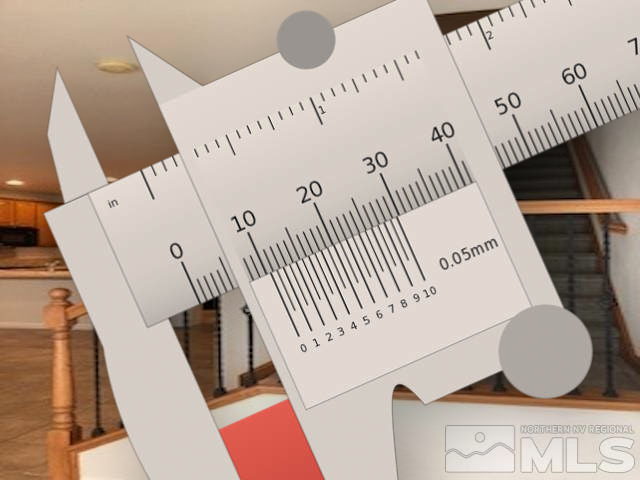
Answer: {"value": 10.6, "unit": "mm"}
